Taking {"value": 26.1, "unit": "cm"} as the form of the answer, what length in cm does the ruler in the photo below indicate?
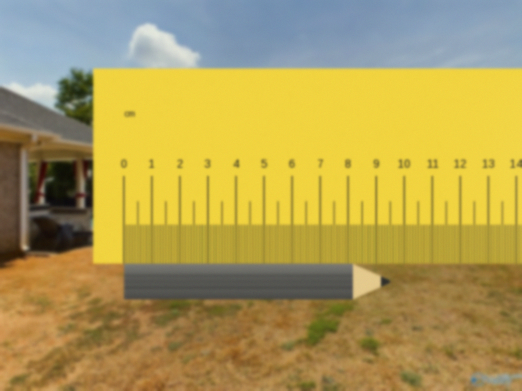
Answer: {"value": 9.5, "unit": "cm"}
